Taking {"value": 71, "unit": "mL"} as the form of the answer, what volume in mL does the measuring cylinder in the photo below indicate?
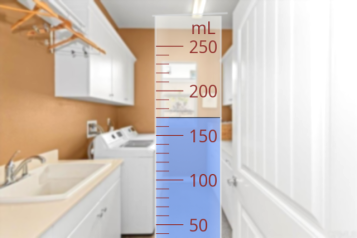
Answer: {"value": 170, "unit": "mL"}
